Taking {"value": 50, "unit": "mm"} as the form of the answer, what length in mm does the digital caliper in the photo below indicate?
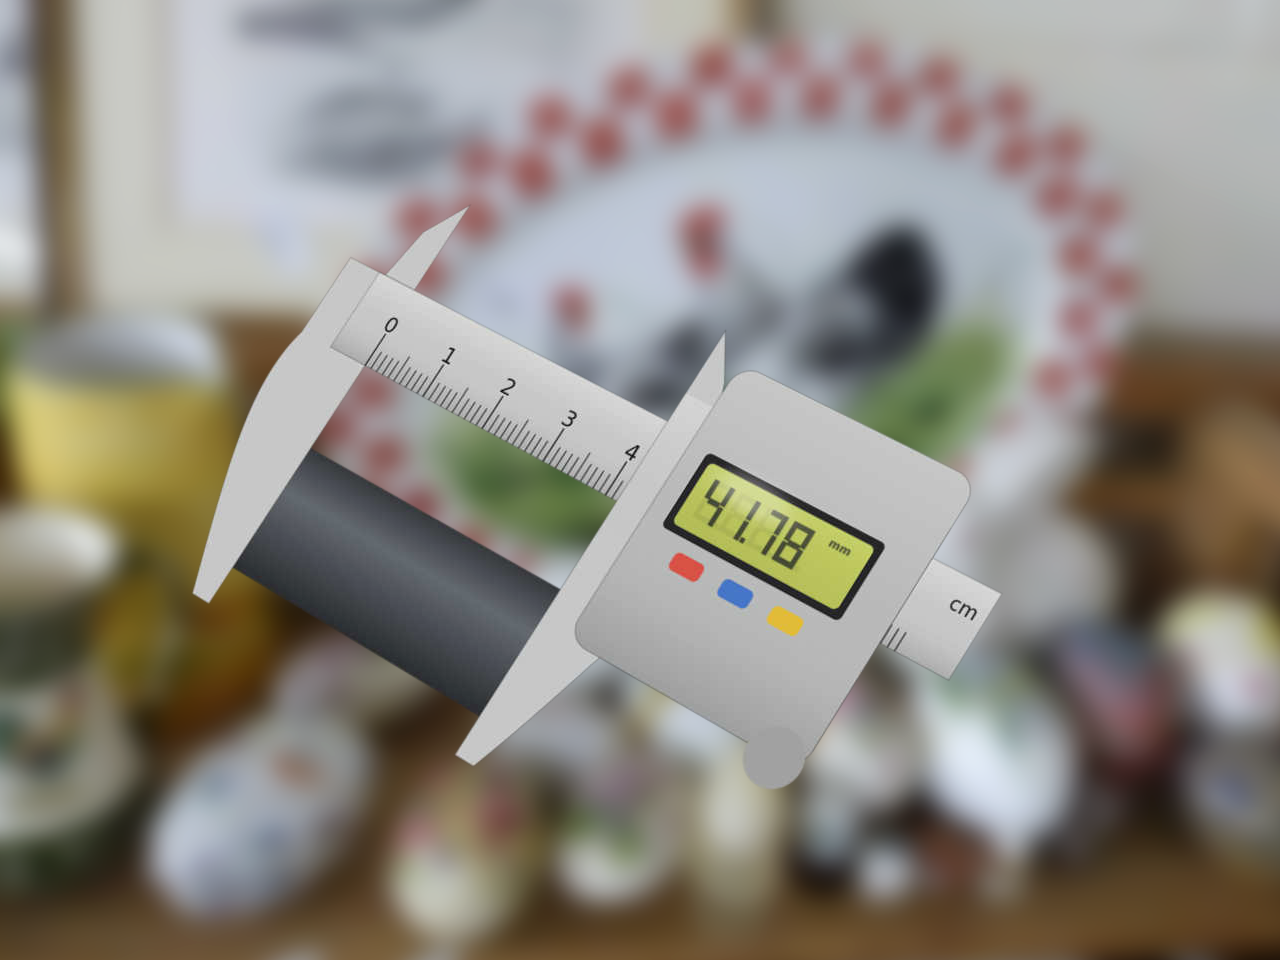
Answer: {"value": 41.78, "unit": "mm"}
